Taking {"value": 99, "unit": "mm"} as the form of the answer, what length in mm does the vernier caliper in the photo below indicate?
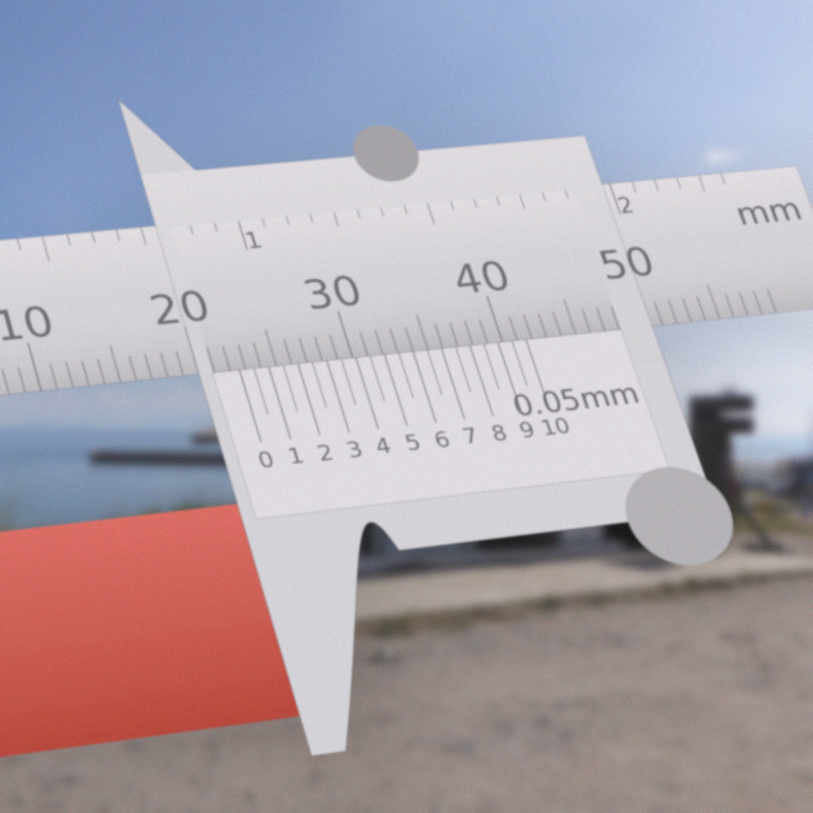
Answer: {"value": 22.6, "unit": "mm"}
